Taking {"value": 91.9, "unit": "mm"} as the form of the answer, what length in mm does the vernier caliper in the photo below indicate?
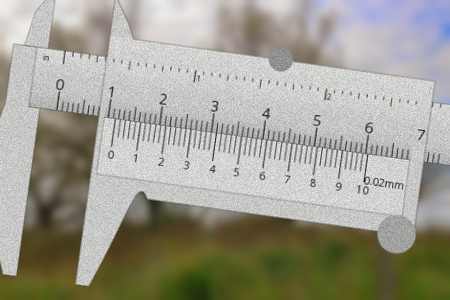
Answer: {"value": 11.4, "unit": "mm"}
